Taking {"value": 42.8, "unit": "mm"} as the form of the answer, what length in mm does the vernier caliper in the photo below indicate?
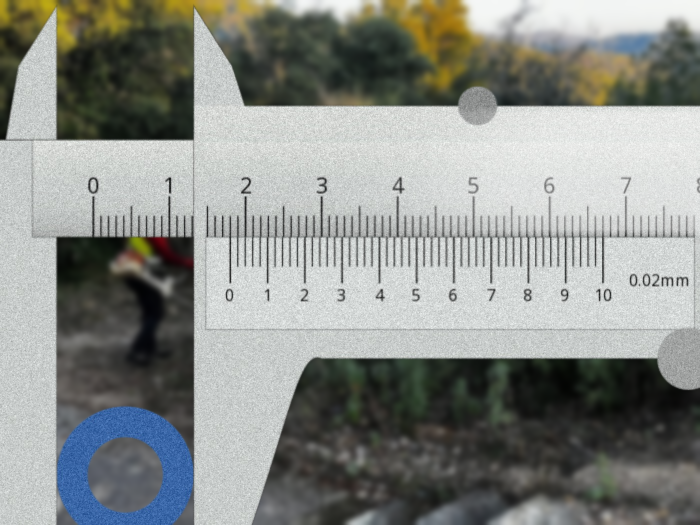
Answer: {"value": 18.0, "unit": "mm"}
